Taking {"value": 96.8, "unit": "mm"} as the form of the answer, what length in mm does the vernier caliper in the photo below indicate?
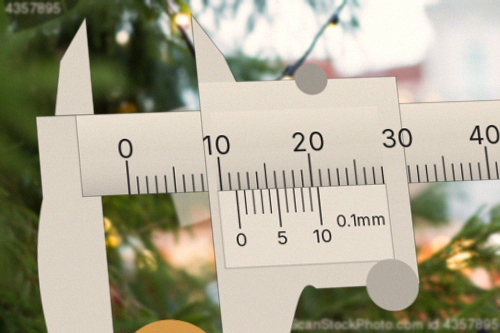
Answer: {"value": 11.6, "unit": "mm"}
